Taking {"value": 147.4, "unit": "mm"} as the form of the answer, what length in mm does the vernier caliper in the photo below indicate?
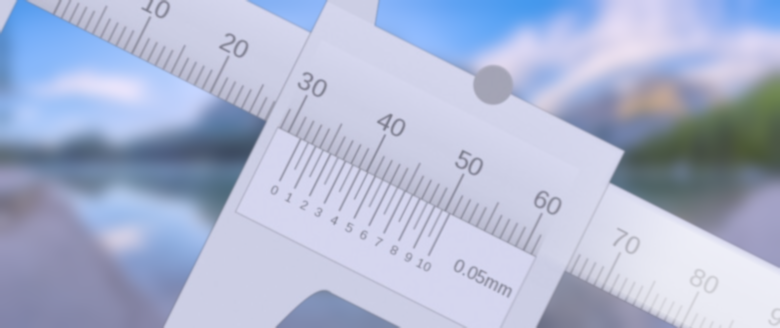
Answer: {"value": 31.6, "unit": "mm"}
